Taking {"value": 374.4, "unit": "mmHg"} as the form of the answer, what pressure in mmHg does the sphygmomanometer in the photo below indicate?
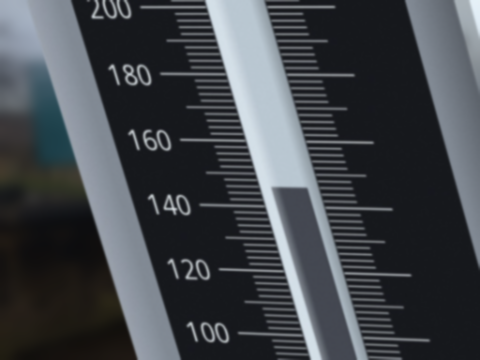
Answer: {"value": 146, "unit": "mmHg"}
